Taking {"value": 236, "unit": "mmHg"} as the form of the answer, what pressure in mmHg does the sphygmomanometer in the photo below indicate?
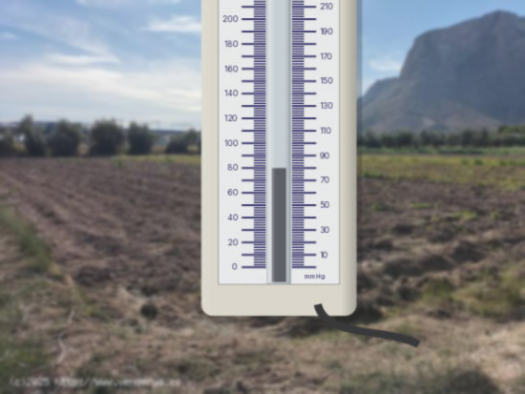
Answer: {"value": 80, "unit": "mmHg"}
